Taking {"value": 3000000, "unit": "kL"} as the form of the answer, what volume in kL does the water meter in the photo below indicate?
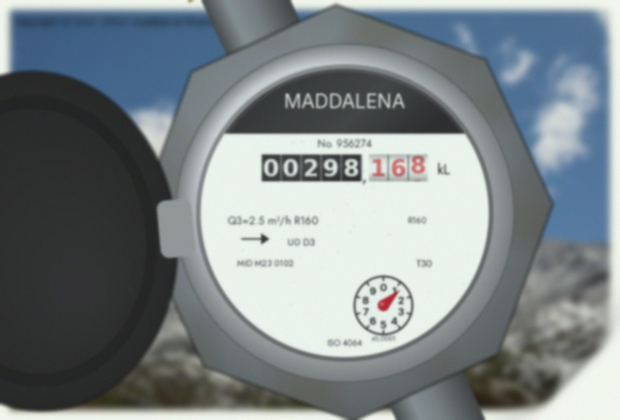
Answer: {"value": 298.1681, "unit": "kL"}
